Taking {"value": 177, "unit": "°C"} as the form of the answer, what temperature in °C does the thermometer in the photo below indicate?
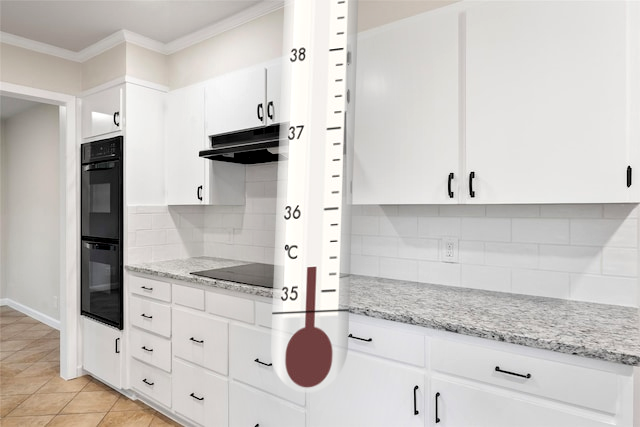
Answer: {"value": 35.3, "unit": "°C"}
